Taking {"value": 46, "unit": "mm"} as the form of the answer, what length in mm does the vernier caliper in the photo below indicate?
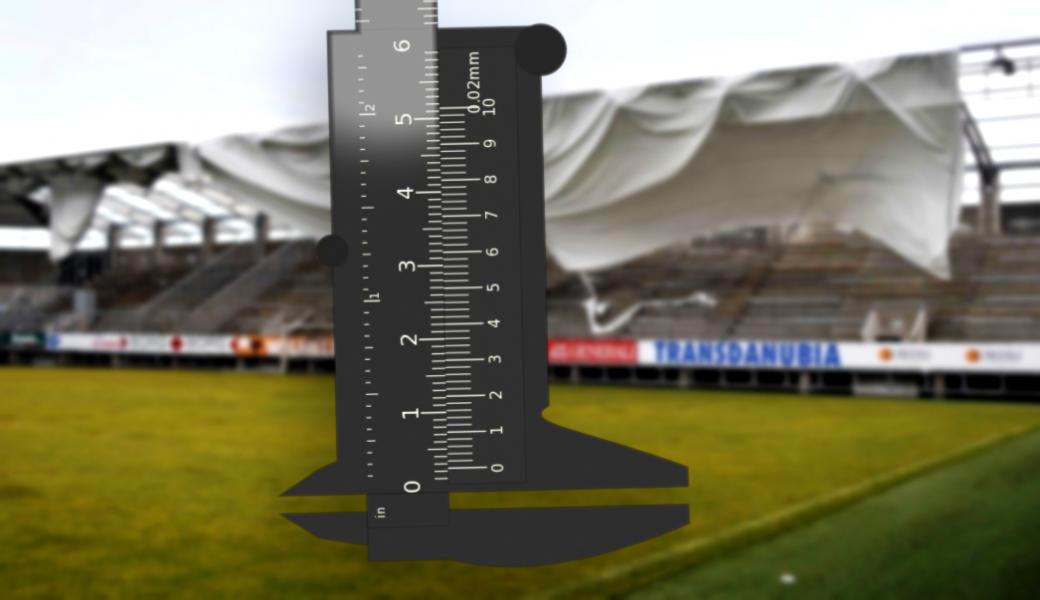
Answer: {"value": 2.4, "unit": "mm"}
